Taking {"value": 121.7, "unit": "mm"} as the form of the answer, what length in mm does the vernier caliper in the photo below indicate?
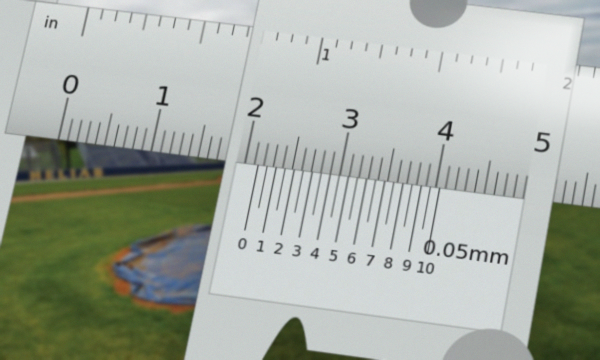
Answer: {"value": 21.4, "unit": "mm"}
